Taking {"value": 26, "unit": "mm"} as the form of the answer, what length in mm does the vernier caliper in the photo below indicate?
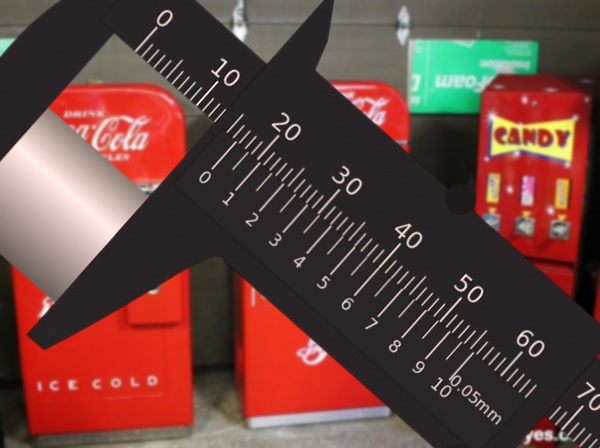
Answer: {"value": 16.6, "unit": "mm"}
